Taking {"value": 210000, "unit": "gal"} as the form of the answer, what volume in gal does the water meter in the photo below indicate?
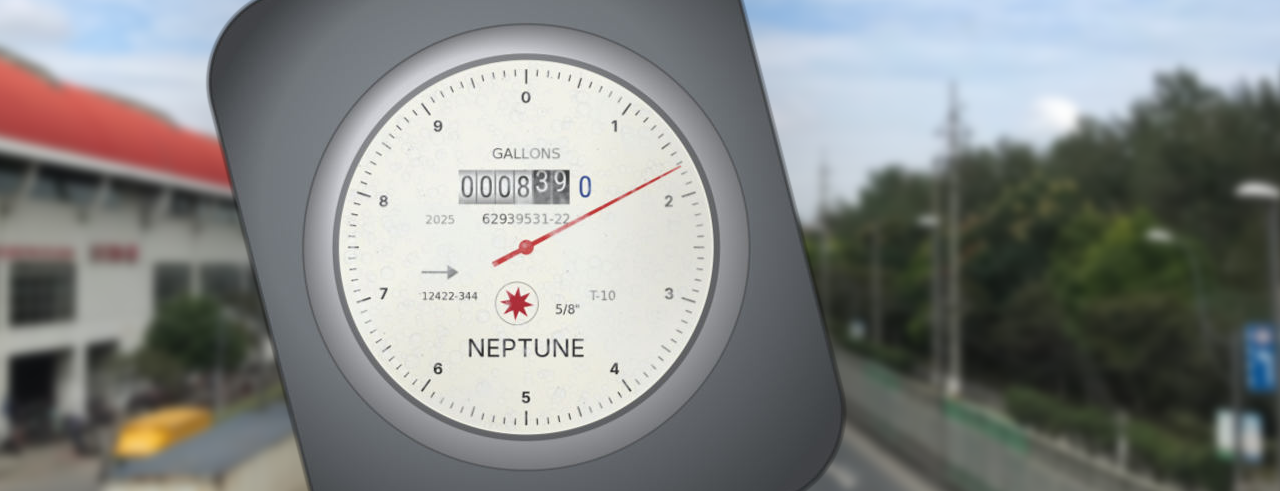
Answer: {"value": 8391.7, "unit": "gal"}
